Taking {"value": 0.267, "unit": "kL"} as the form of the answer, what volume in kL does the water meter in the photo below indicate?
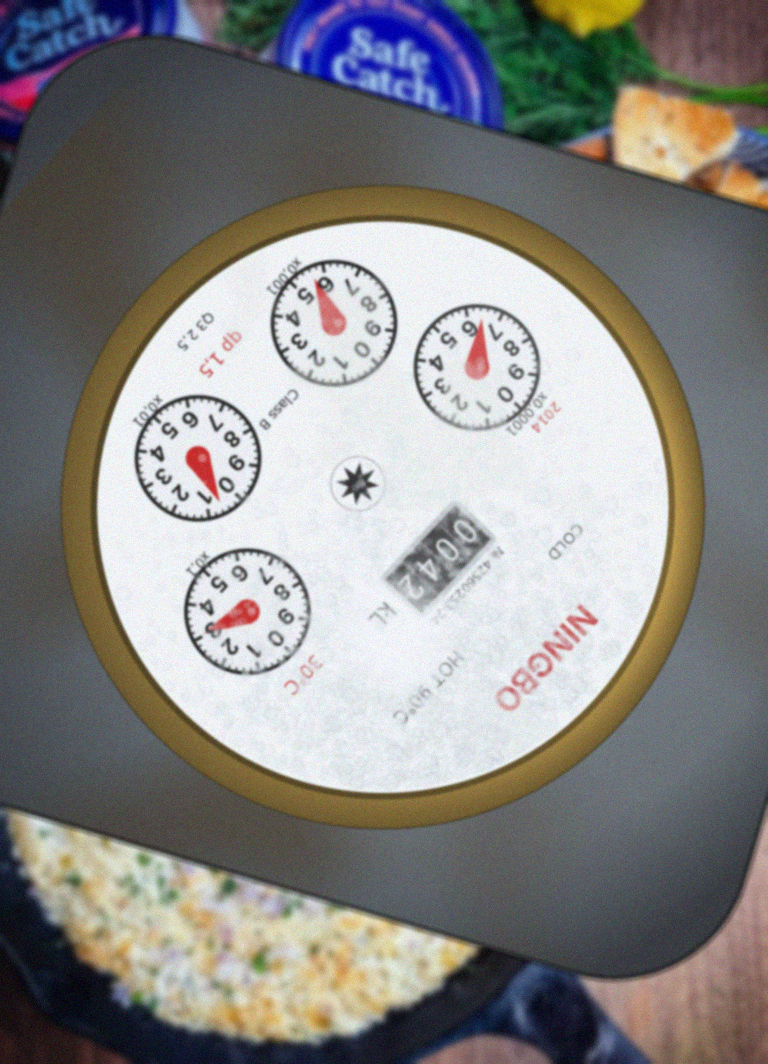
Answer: {"value": 42.3056, "unit": "kL"}
